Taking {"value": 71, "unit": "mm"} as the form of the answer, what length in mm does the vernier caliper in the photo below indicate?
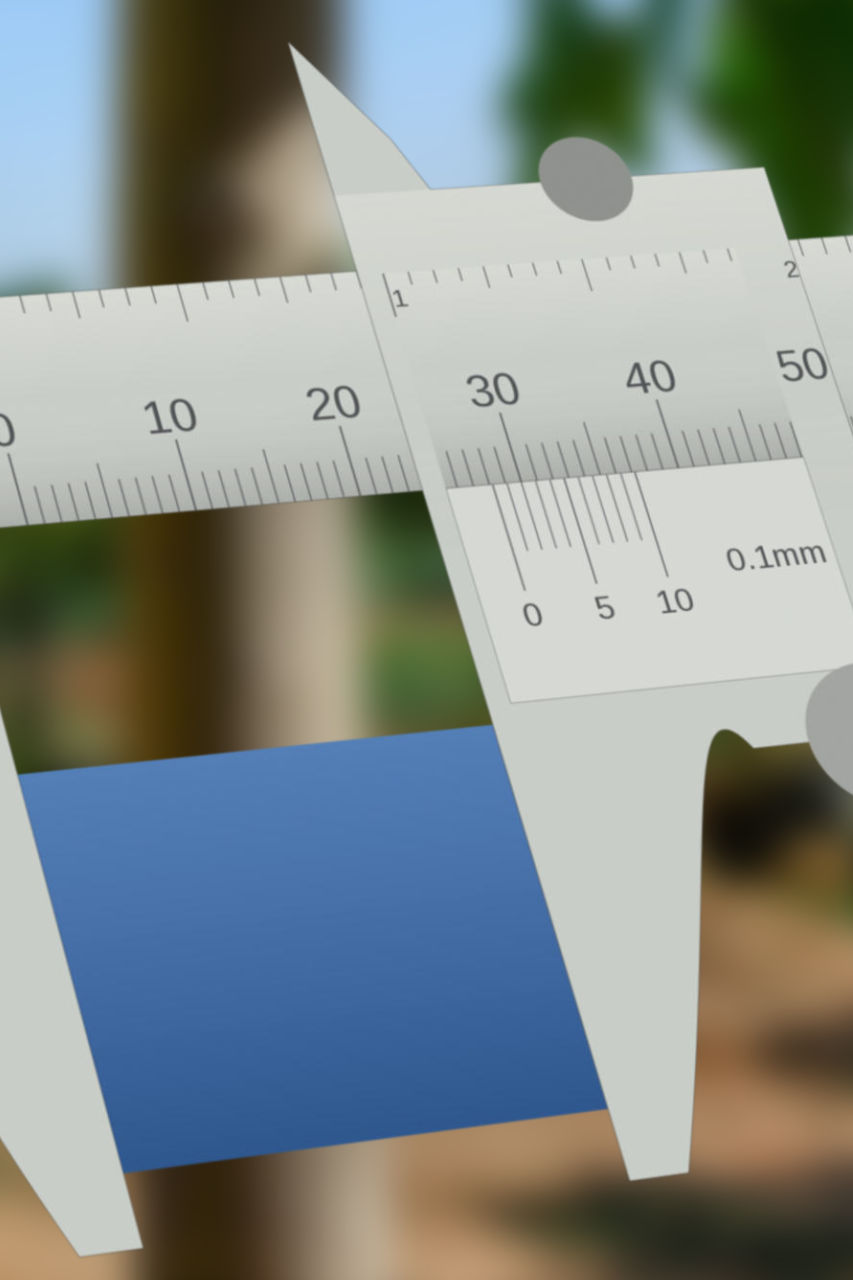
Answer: {"value": 28.2, "unit": "mm"}
